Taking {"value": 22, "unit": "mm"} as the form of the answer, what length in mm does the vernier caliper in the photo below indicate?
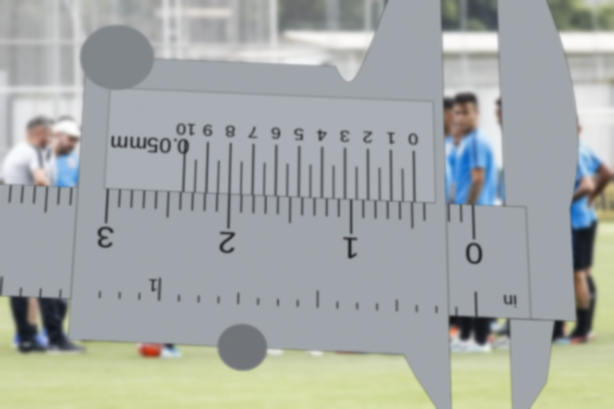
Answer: {"value": 4.8, "unit": "mm"}
